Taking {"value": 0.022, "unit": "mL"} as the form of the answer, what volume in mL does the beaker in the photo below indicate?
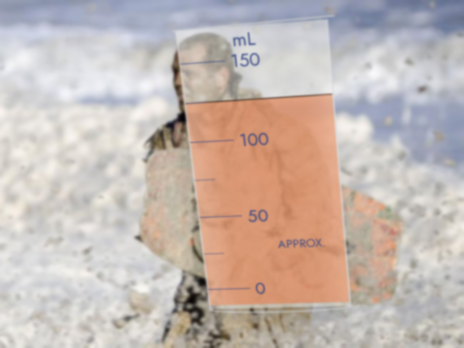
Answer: {"value": 125, "unit": "mL"}
